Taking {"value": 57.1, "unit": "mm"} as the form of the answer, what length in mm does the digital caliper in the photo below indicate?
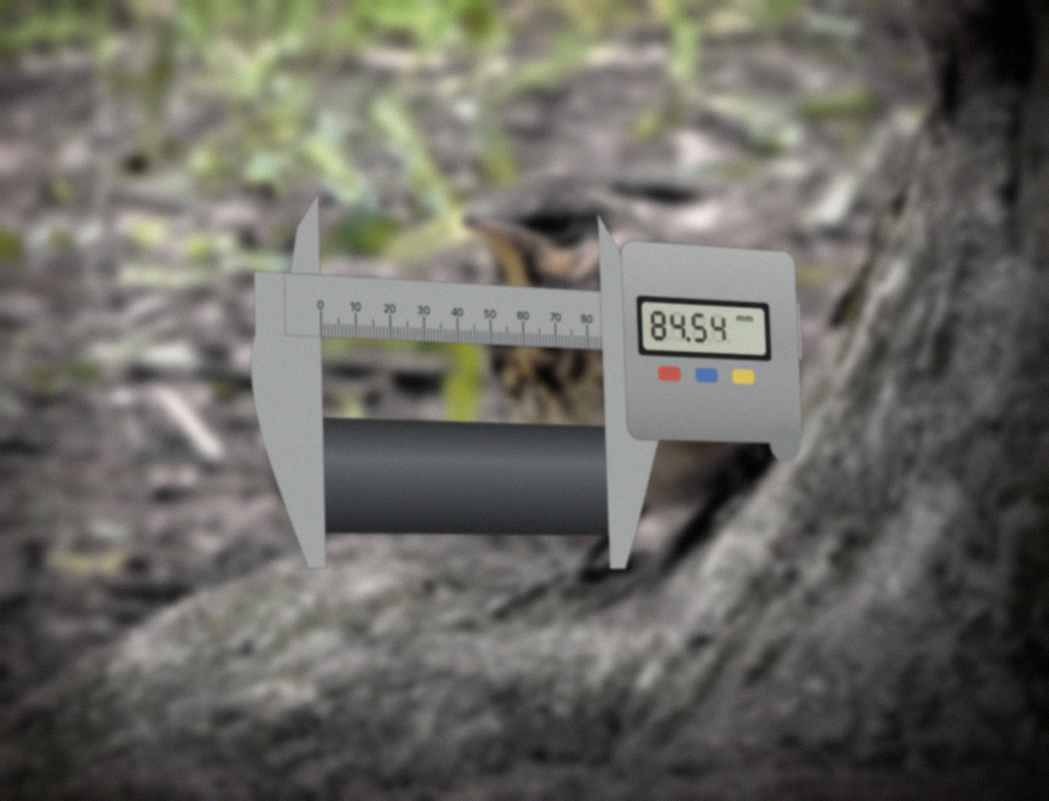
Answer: {"value": 84.54, "unit": "mm"}
